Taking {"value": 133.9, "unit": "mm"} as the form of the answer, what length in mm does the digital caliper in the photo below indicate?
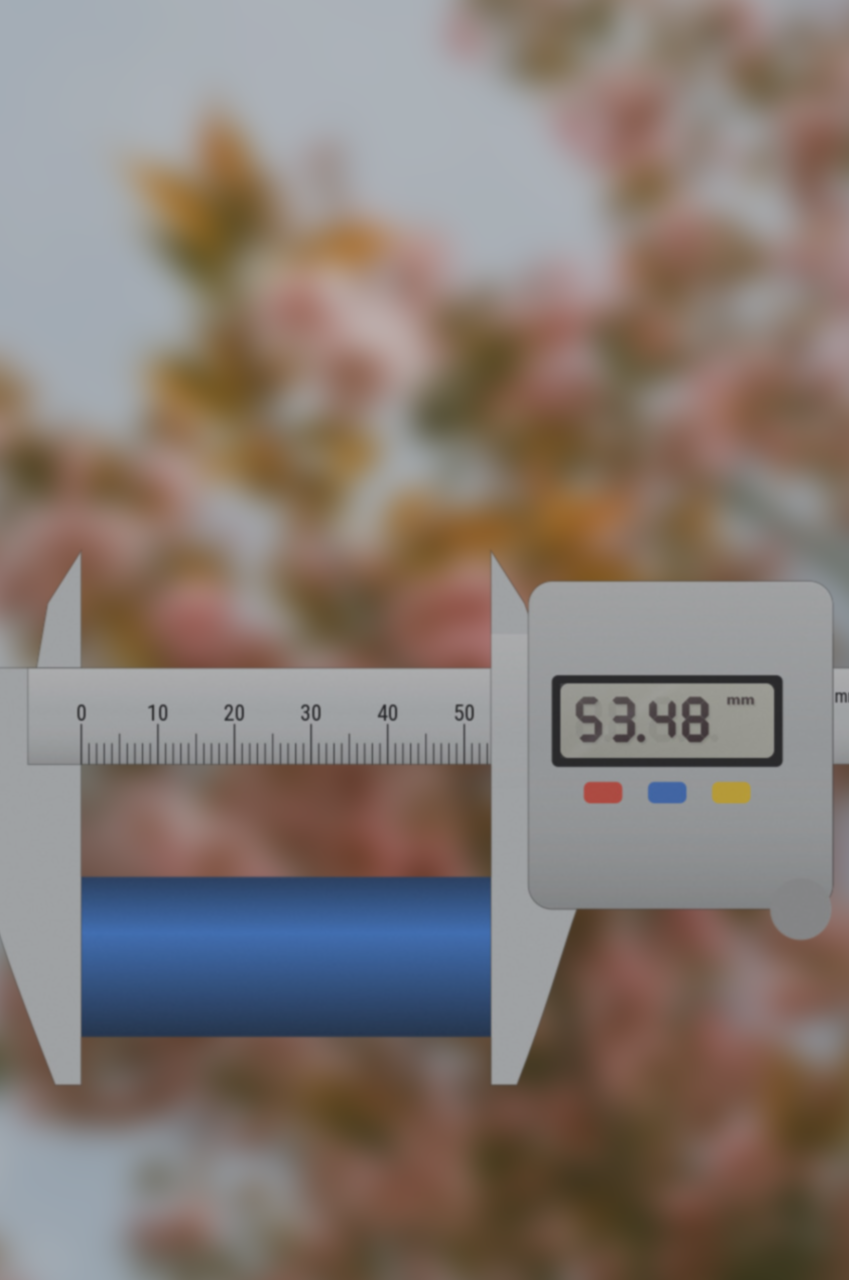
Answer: {"value": 53.48, "unit": "mm"}
